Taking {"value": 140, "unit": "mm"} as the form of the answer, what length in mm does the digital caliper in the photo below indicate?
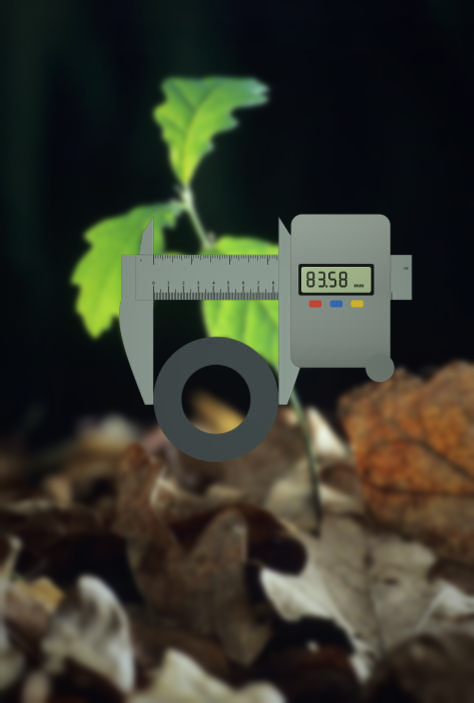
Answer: {"value": 83.58, "unit": "mm"}
